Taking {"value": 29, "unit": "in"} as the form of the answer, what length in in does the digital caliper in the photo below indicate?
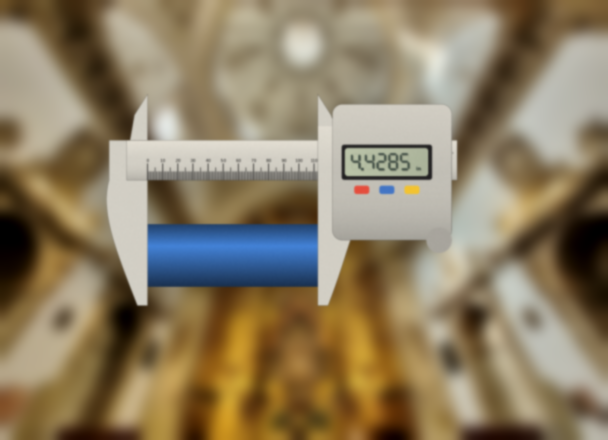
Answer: {"value": 4.4285, "unit": "in"}
